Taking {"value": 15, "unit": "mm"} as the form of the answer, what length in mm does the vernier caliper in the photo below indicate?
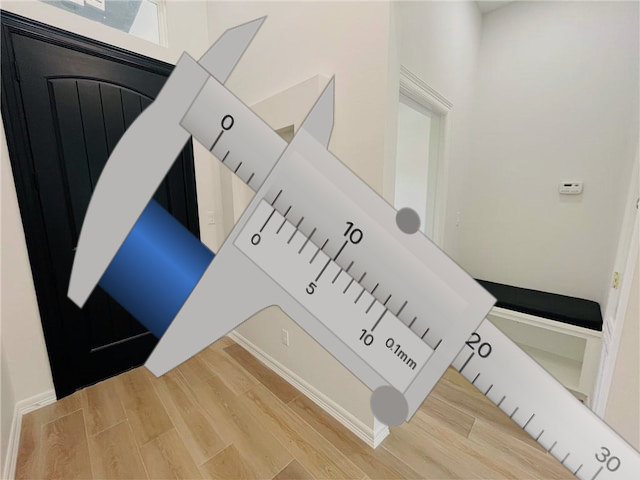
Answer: {"value": 5.3, "unit": "mm"}
